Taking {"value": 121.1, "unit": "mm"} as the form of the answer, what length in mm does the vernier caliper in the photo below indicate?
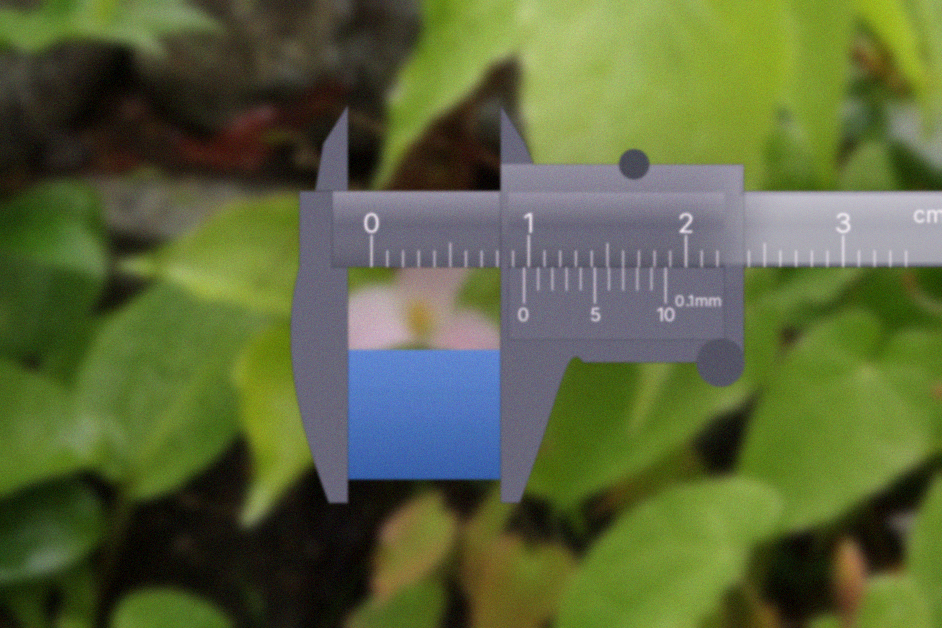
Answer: {"value": 9.7, "unit": "mm"}
